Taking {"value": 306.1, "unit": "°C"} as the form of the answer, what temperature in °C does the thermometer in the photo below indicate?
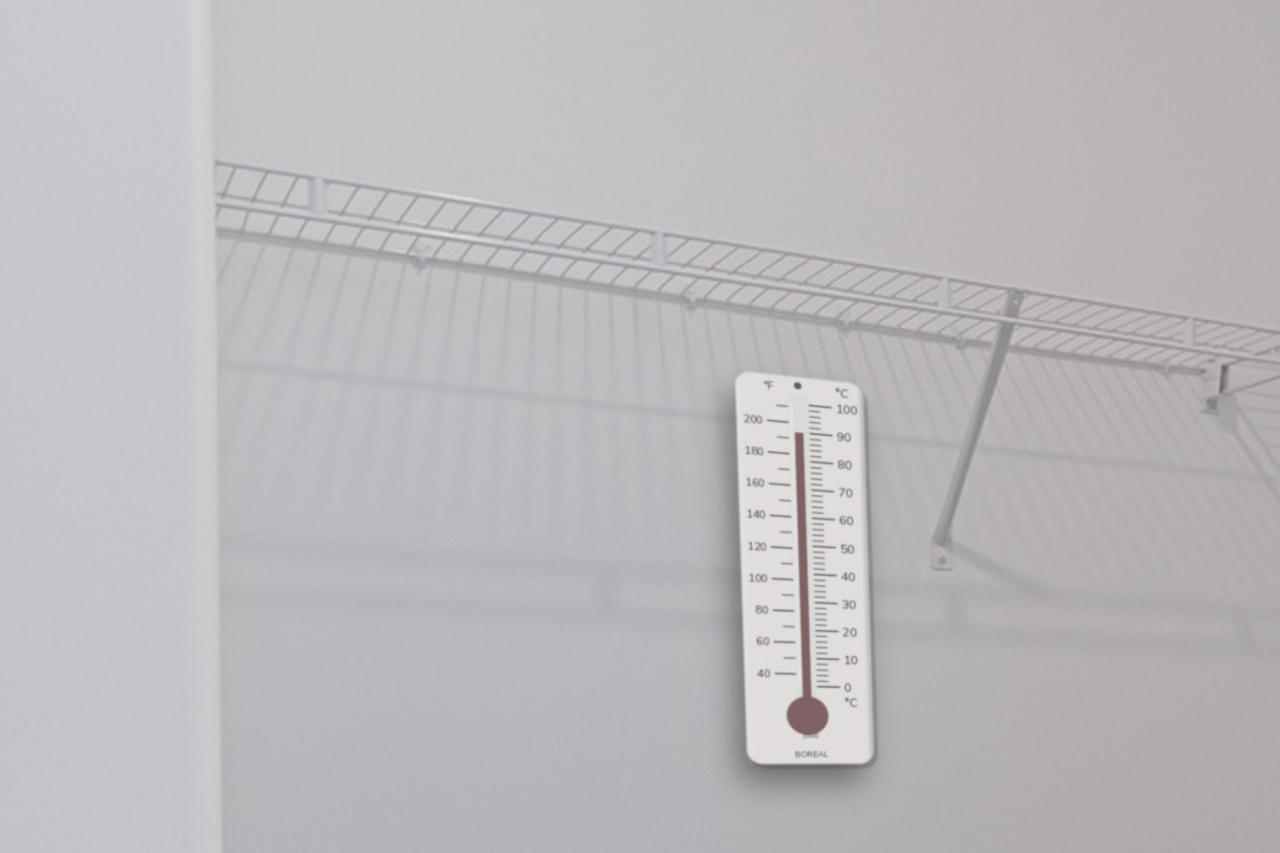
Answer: {"value": 90, "unit": "°C"}
